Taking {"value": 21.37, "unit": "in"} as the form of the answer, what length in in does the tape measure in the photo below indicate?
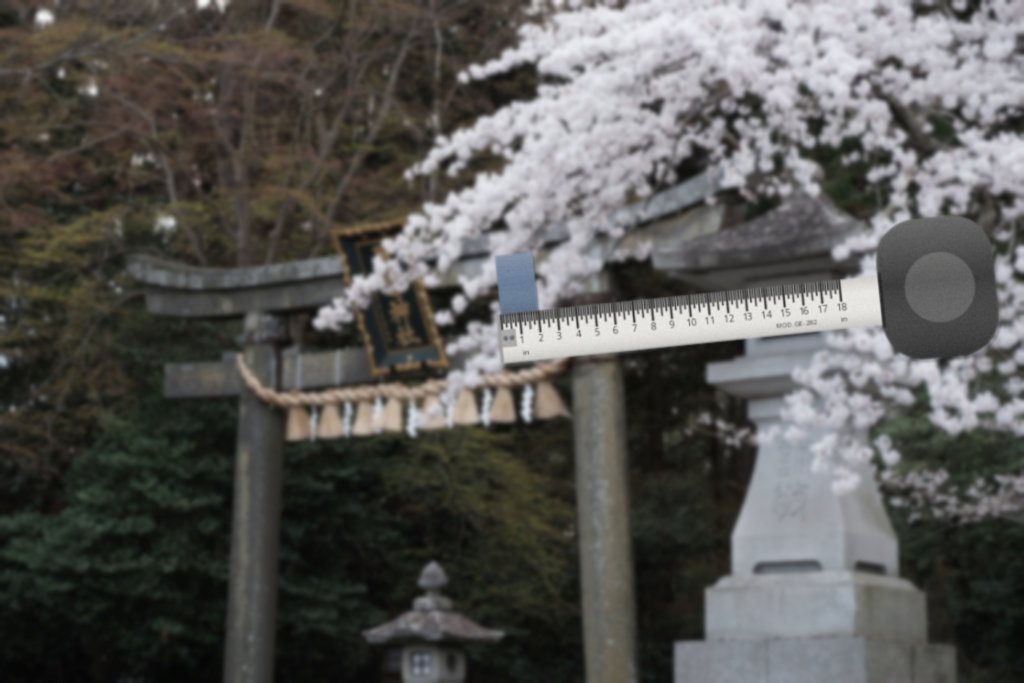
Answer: {"value": 2, "unit": "in"}
